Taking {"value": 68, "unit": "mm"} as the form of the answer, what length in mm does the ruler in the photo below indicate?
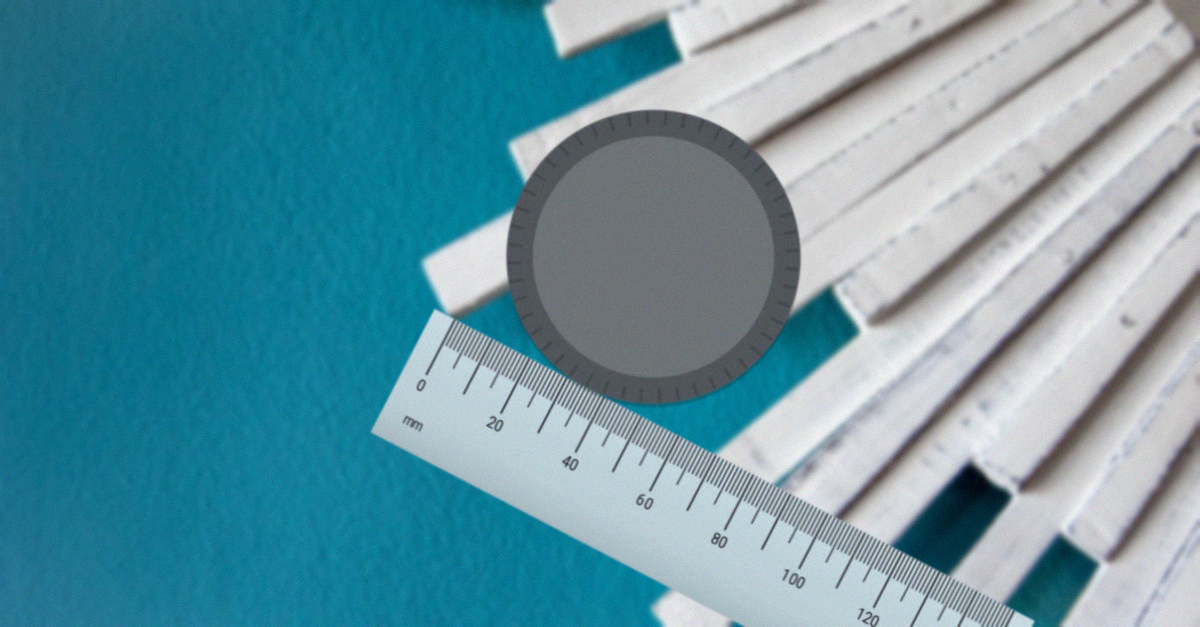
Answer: {"value": 70, "unit": "mm"}
